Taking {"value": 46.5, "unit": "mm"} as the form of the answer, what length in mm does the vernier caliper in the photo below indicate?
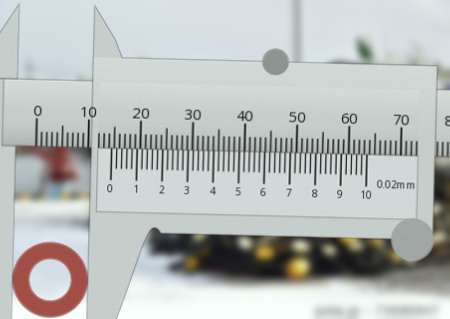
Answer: {"value": 14.5, "unit": "mm"}
